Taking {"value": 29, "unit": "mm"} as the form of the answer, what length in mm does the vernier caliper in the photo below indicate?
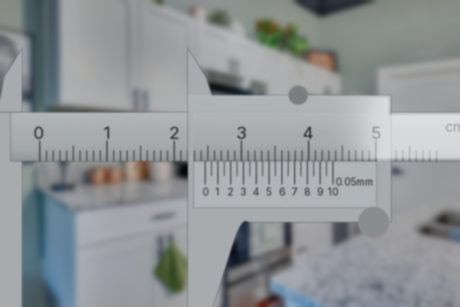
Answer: {"value": 24.6, "unit": "mm"}
